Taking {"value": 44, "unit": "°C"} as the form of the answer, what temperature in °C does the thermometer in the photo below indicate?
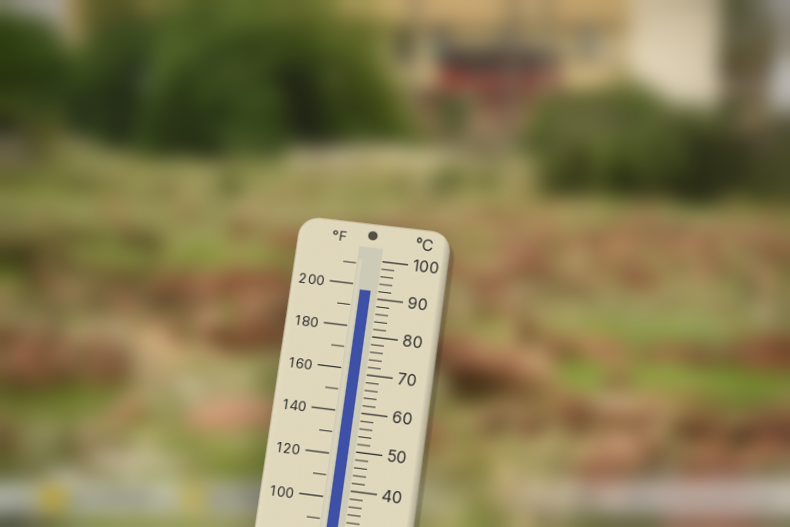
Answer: {"value": 92, "unit": "°C"}
